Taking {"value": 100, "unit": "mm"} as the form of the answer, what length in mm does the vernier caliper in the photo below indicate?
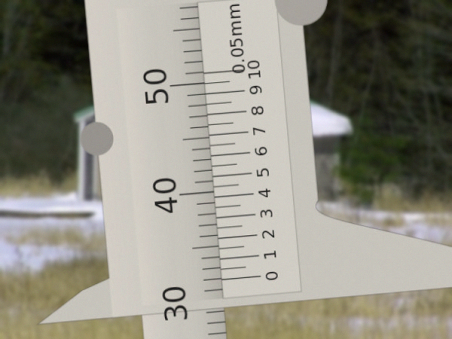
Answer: {"value": 31.9, "unit": "mm"}
